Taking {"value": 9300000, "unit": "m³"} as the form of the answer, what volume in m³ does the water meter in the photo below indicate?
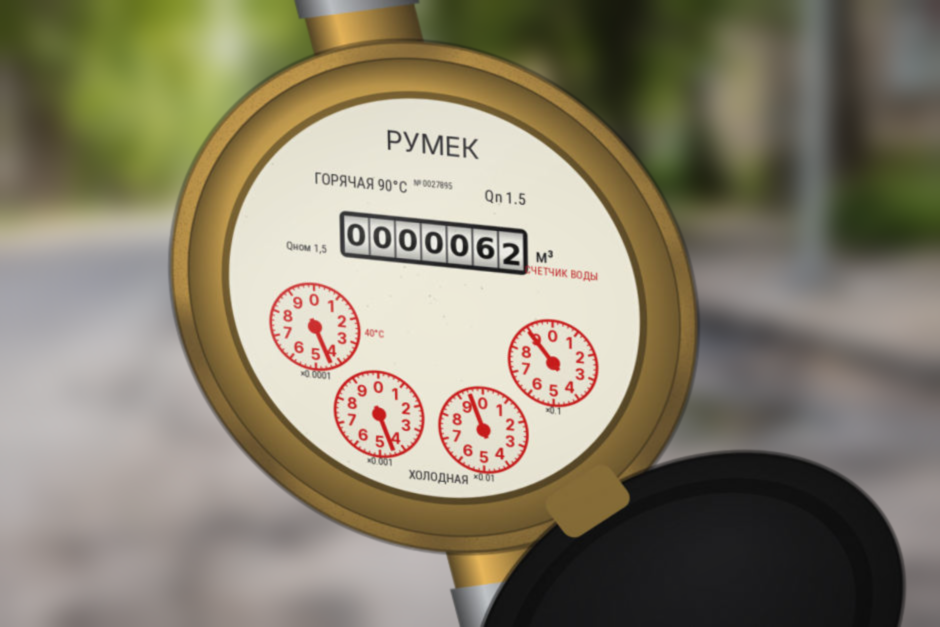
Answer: {"value": 61.8944, "unit": "m³"}
